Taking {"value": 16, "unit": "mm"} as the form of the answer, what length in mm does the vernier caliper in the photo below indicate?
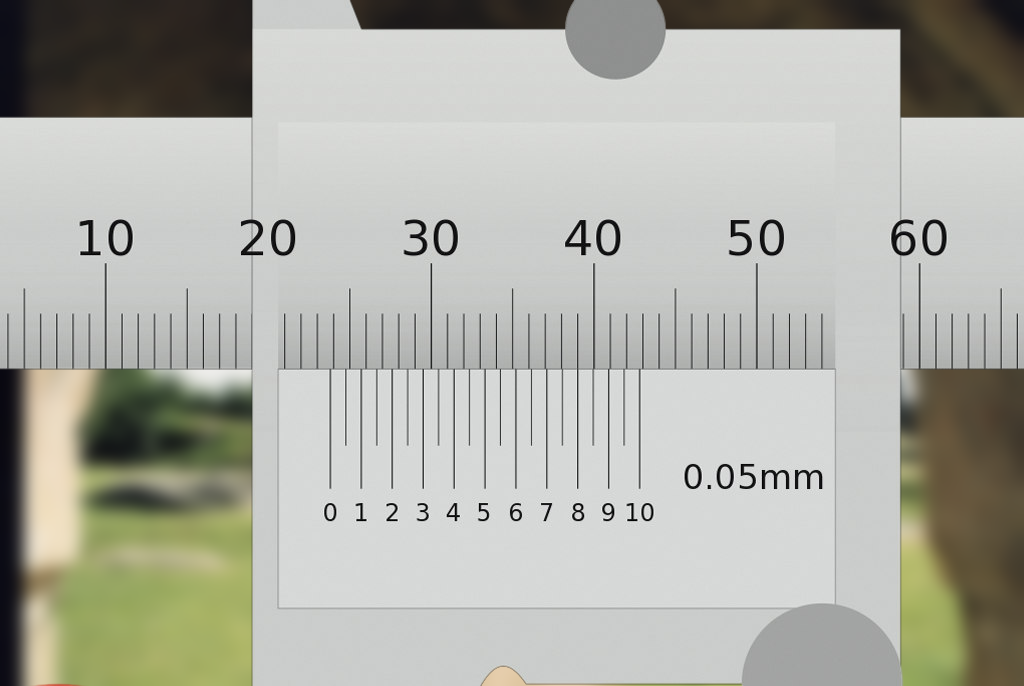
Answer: {"value": 23.8, "unit": "mm"}
